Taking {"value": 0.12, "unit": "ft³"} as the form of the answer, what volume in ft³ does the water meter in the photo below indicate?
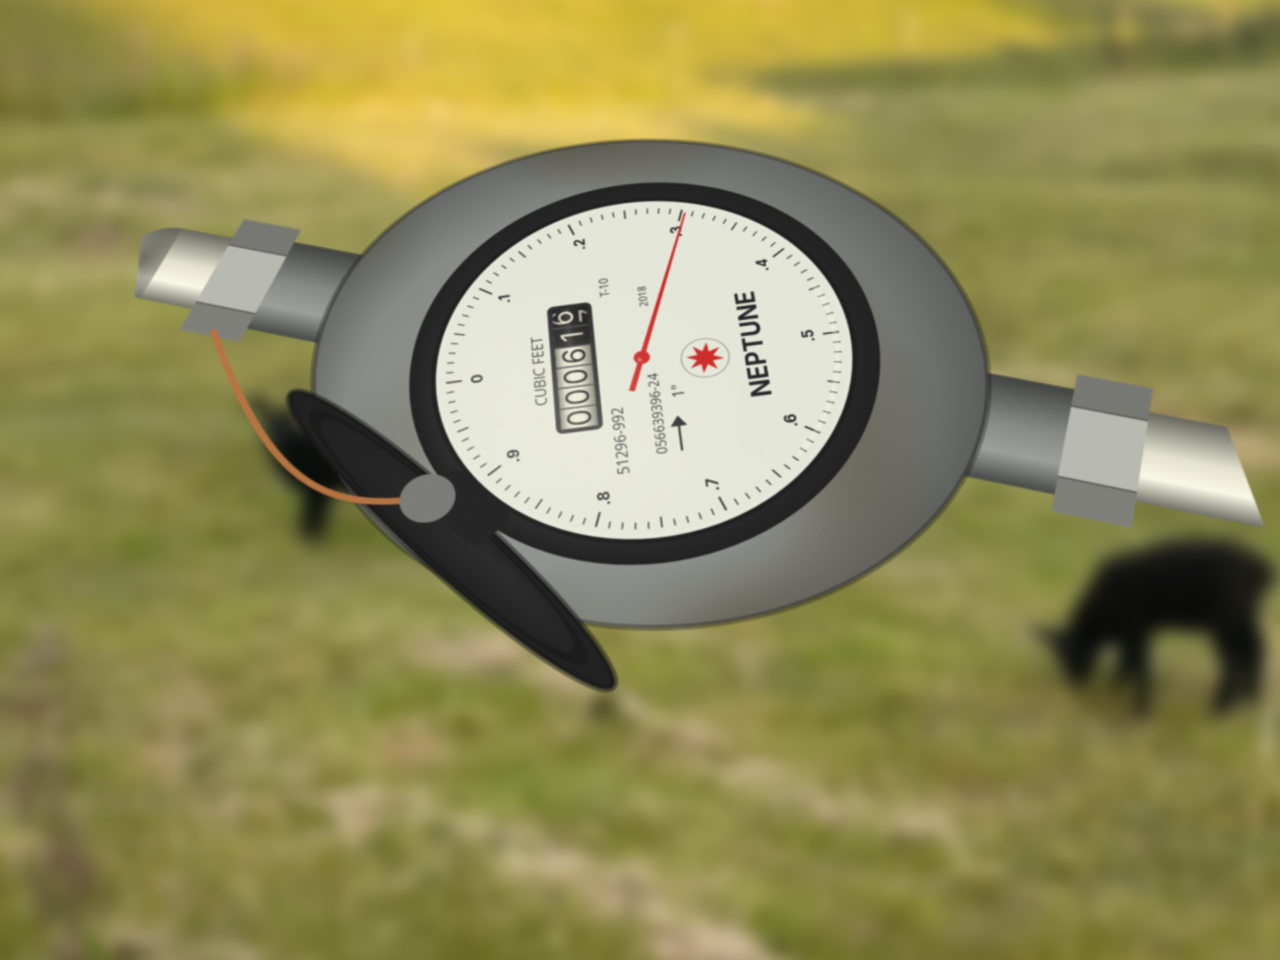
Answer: {"value": 616.30, "unit": "ft³"}
